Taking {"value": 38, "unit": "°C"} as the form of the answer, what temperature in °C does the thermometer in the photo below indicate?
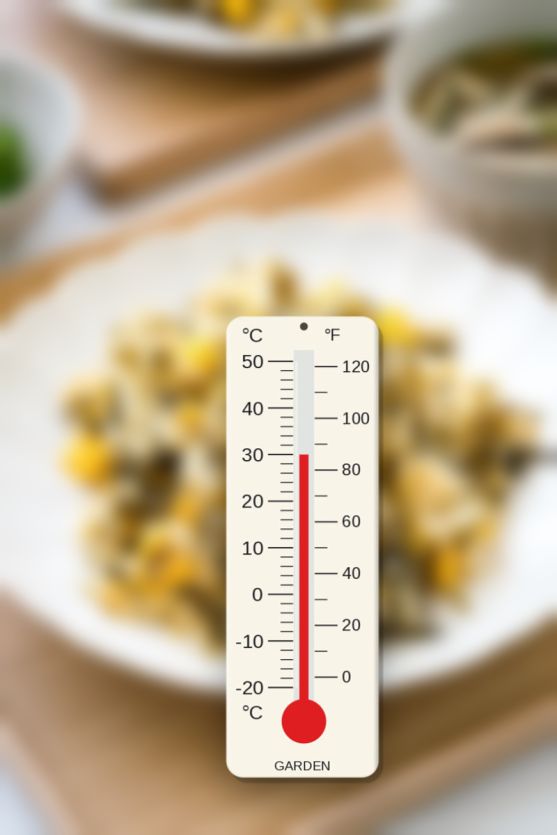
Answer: {"value": 30, "unit": "°C"}
